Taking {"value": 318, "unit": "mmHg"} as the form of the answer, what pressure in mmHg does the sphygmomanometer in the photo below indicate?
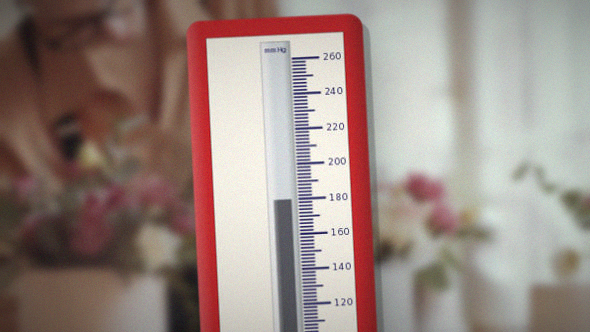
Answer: {"value": 180, "unit": "mmHg"}
